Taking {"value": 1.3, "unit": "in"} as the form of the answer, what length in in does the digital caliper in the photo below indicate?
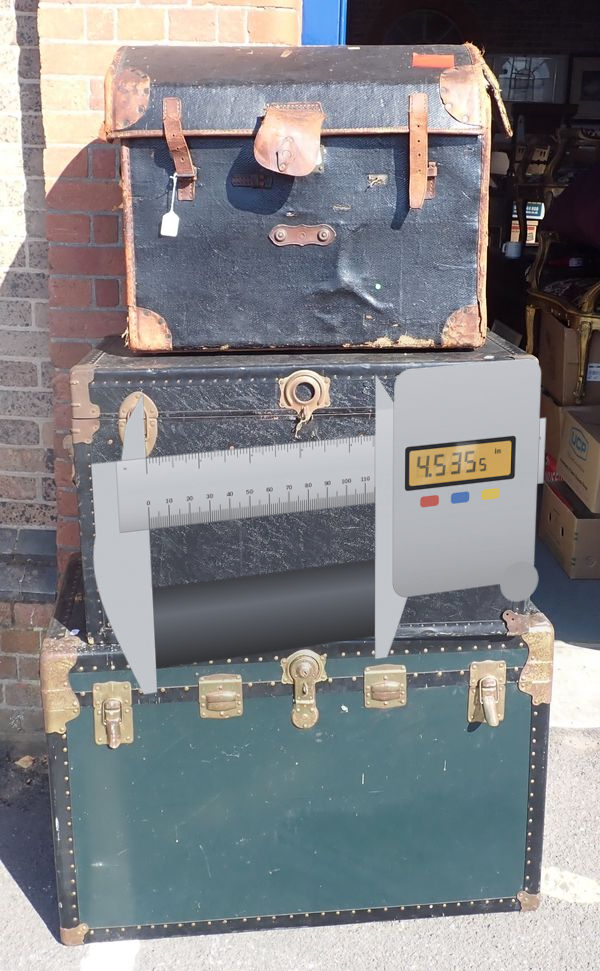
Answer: {"value": 4.5355, "unit": "in"}
